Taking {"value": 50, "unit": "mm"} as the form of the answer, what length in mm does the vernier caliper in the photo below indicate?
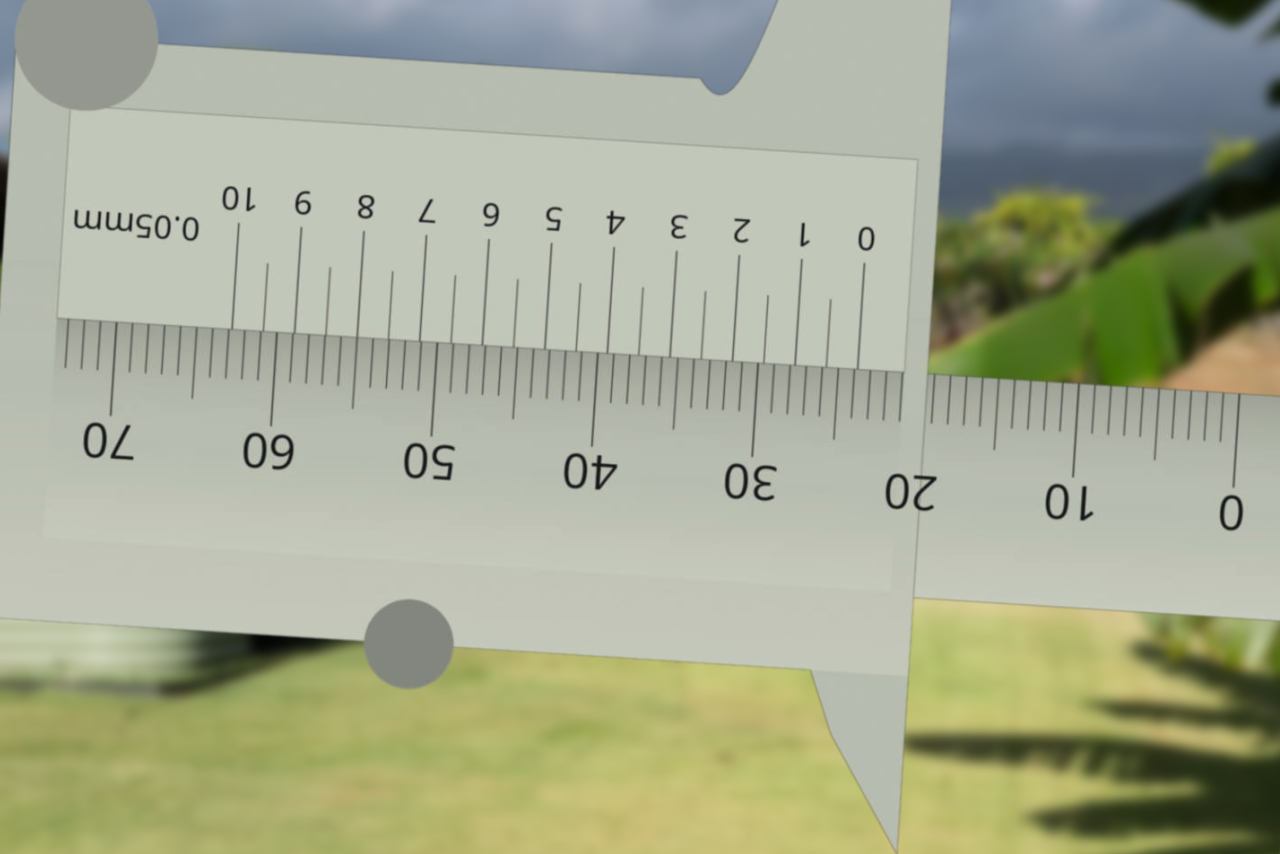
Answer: {"value": 23.8, "unit": "mm"}
